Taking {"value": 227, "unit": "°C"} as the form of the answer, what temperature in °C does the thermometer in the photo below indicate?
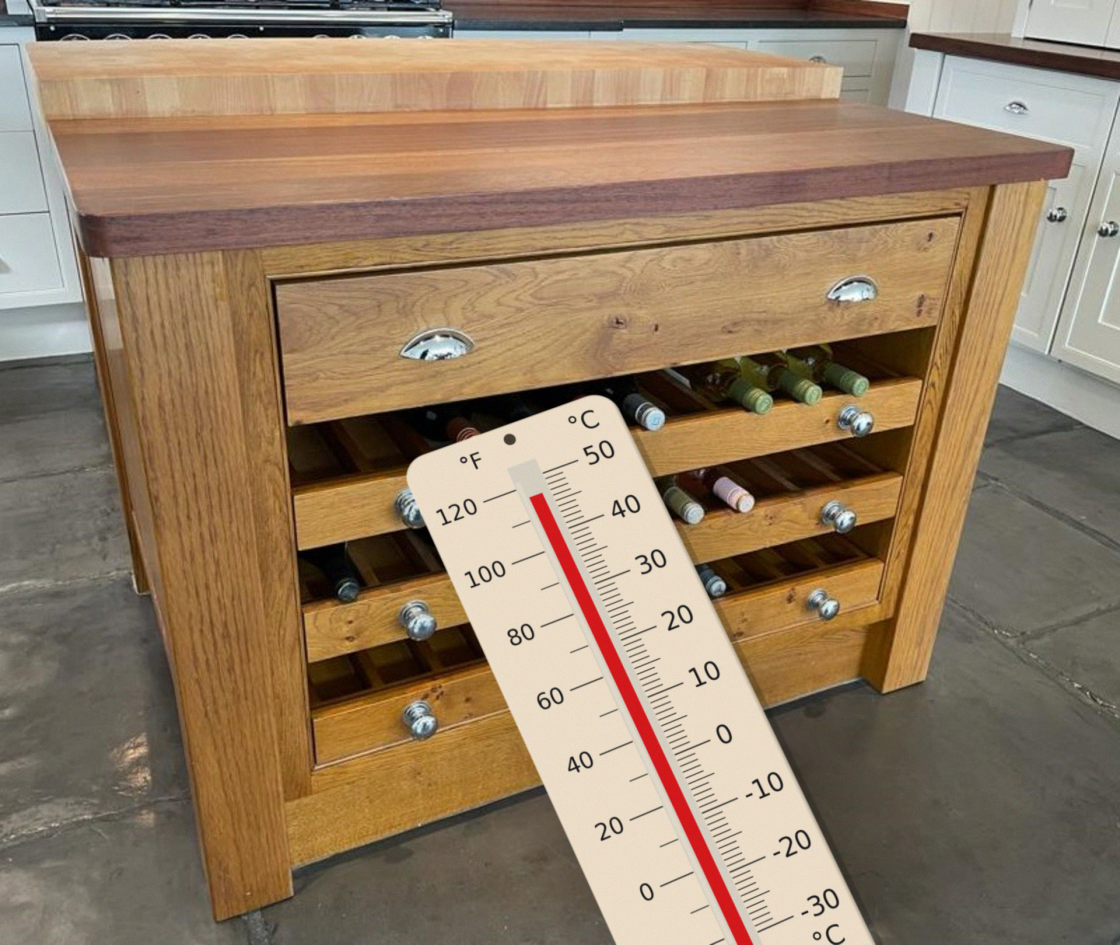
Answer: {"value": 47, "unit": "°C"}
